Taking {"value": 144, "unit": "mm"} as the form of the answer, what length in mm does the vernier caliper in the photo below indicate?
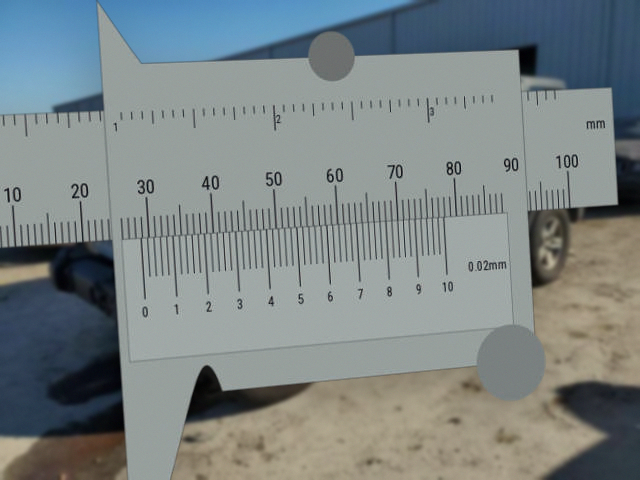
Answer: {"value": 28.8, "unit": "mm"}
